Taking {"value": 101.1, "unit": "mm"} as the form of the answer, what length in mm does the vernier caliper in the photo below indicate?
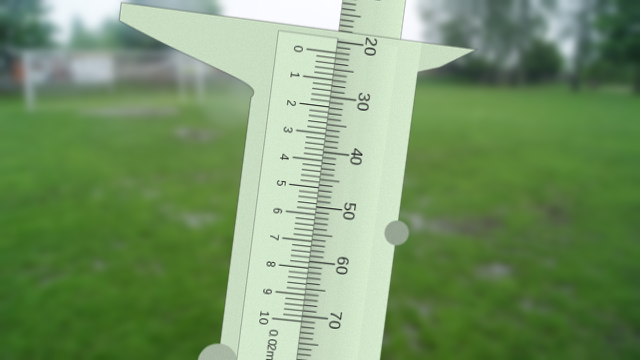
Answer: {"value": 22.0, "unit": "mm"}
